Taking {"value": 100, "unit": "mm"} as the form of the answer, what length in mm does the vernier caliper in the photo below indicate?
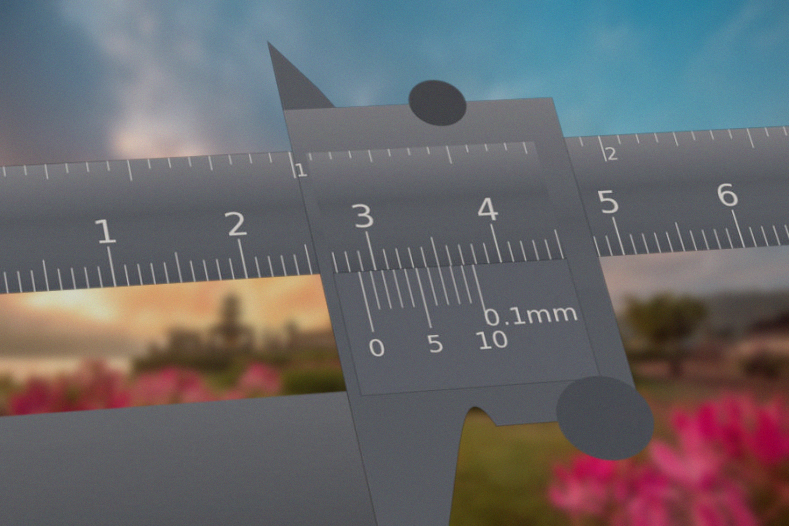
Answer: {"value": 28.7, "unit": "mm"}
